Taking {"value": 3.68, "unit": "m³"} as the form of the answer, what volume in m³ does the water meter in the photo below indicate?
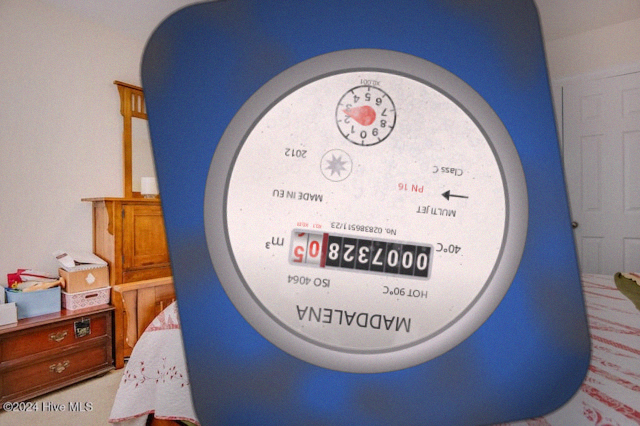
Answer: {"value": 7328.052, "unit": "m³"}
